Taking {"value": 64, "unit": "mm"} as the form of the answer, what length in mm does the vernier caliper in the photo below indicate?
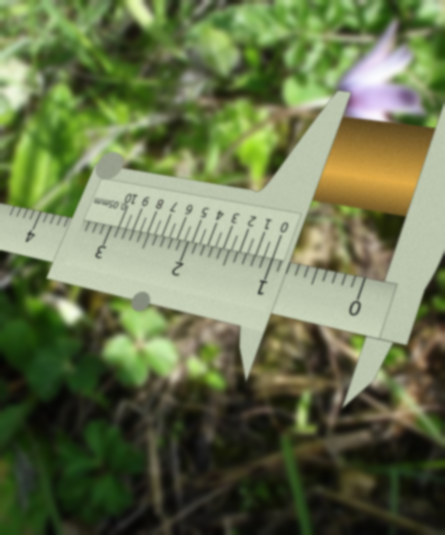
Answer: {"value": 10.0, "unit": "mm"}
